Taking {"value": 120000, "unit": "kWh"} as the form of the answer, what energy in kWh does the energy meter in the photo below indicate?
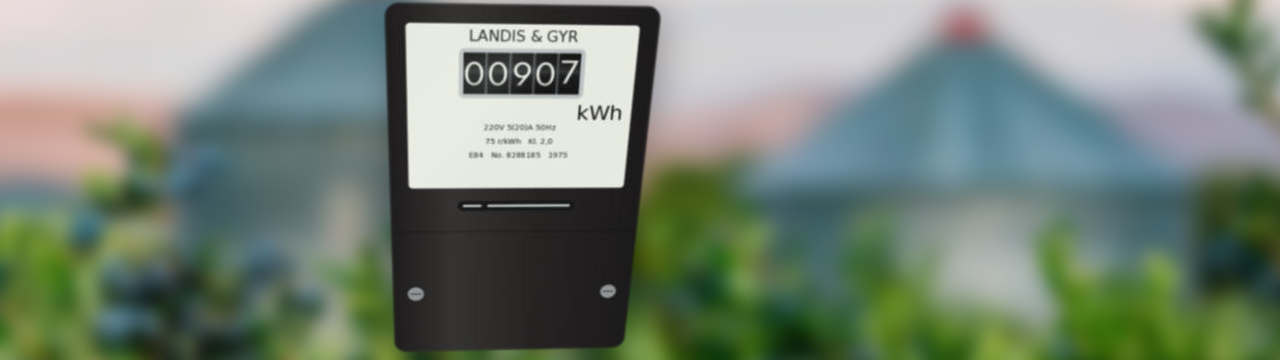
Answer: {"value": 907, "unit": "kWh"}
